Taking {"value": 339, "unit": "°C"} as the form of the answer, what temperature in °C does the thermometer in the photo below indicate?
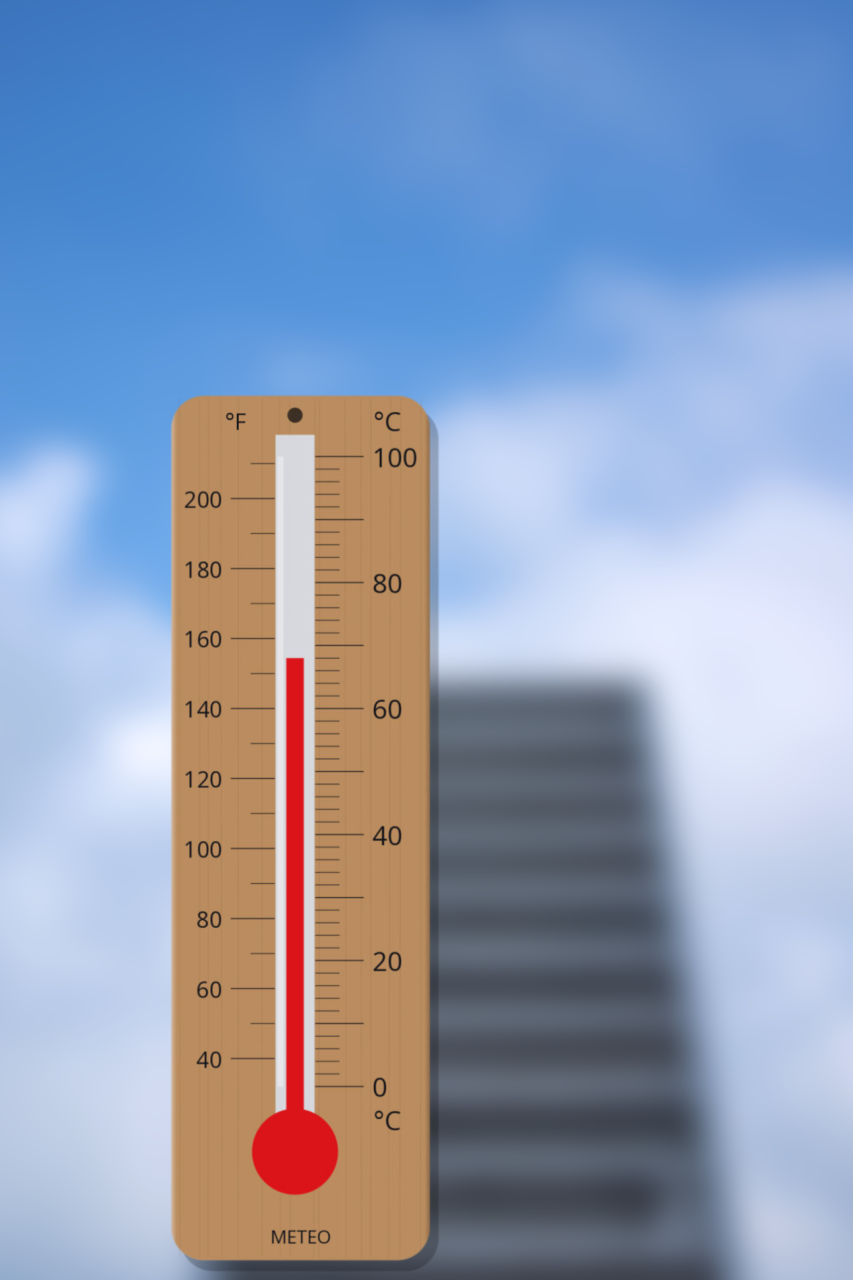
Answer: {"value": 68, "unit": "°C"}
